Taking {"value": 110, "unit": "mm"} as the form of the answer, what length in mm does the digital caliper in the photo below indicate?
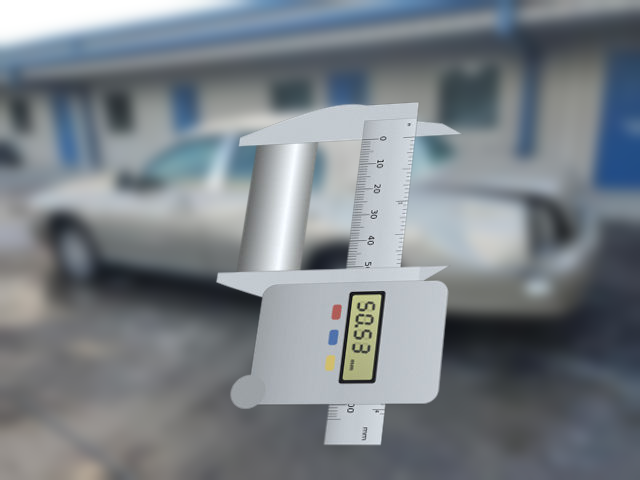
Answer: {"value": 50.53, "unit": "mm"}
